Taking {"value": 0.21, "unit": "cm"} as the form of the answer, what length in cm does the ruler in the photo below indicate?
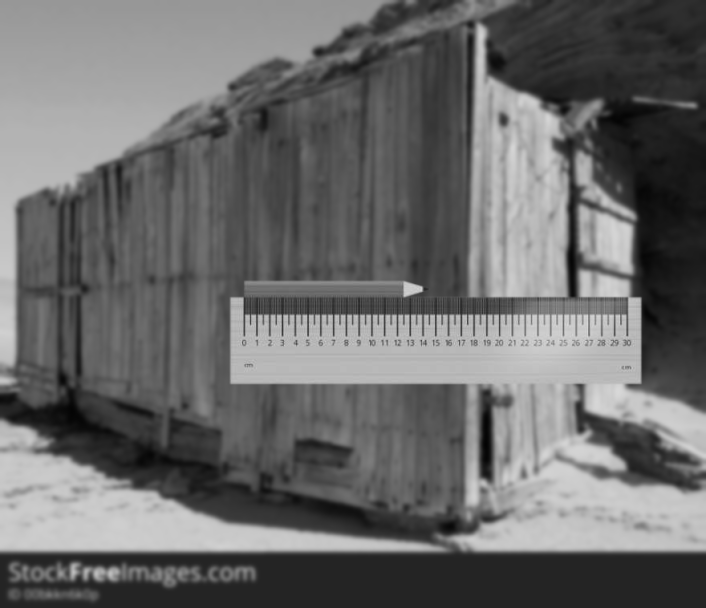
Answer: {"value": 14.5, "unit": "cm"}
